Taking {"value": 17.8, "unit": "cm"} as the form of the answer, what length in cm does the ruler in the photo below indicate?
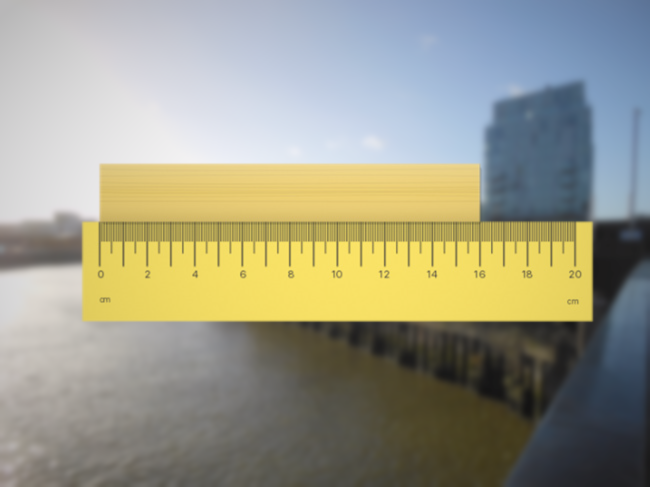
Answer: {"value": 16, "unit": "cm"}
